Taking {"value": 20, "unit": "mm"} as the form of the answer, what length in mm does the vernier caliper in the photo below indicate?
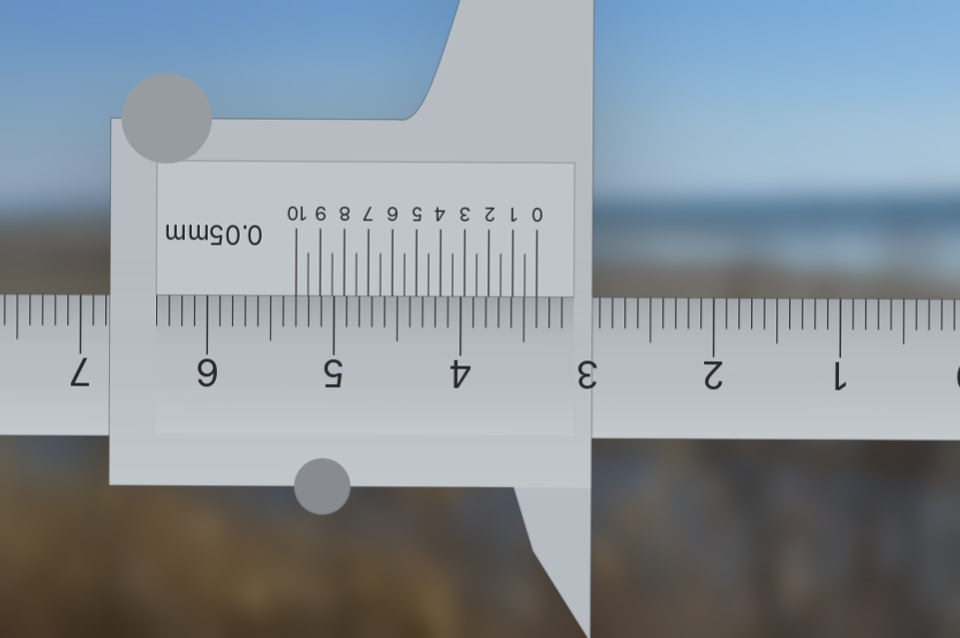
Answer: {"value": 34.0, "unit": "mm"}
